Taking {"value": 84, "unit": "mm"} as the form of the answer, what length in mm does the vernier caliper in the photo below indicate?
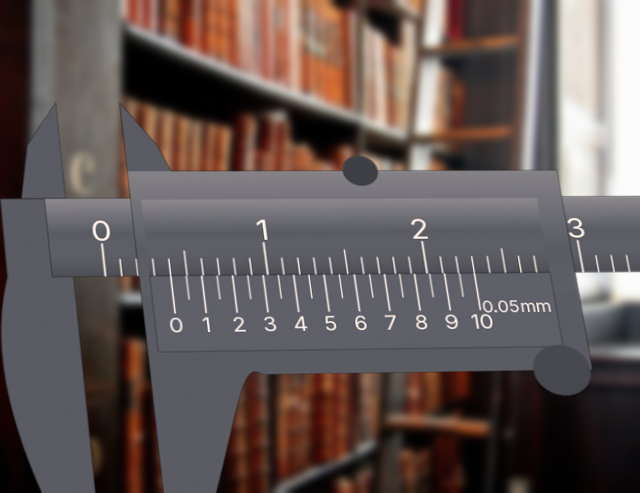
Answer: {"value": 4.0, "unit": "mm"}
